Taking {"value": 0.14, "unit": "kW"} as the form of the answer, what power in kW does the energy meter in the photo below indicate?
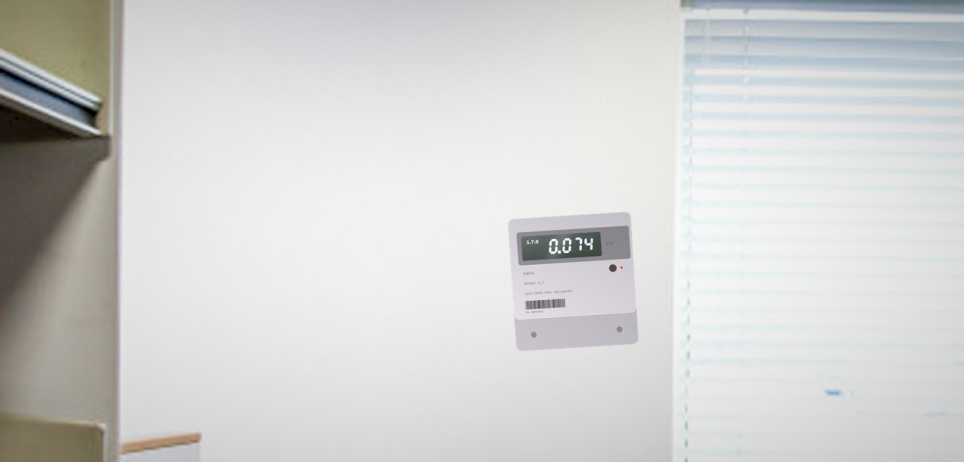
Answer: {"value": 0.074, "unit": "kW"}
